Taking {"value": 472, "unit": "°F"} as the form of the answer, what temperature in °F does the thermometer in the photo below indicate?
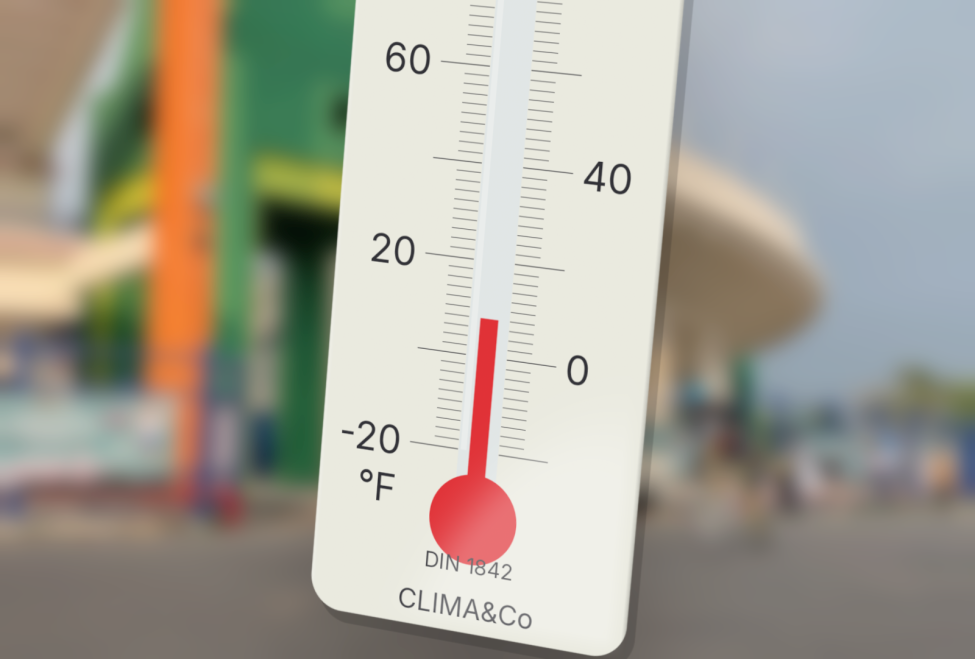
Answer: {"value": 8, "unit": "°F"}
